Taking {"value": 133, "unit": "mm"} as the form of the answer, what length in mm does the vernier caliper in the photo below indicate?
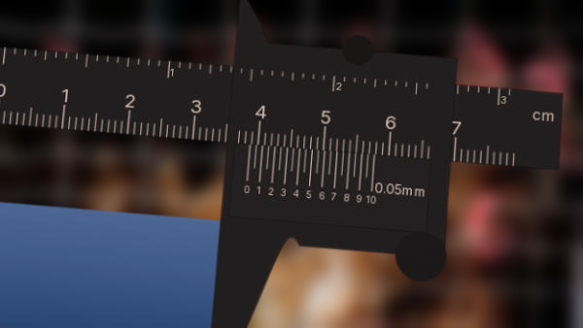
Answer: {"value": 38.8, "unit": "mm"}
